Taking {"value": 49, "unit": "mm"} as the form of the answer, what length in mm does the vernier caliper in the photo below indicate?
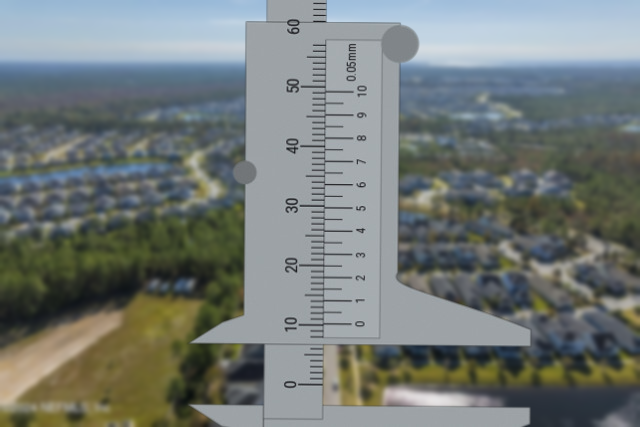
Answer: {"value": 10.2, "unit": "mm"}
